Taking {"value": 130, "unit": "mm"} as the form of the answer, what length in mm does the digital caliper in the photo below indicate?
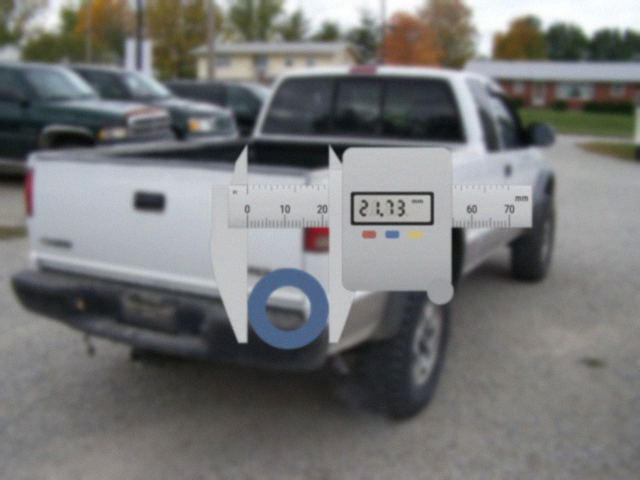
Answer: {"value": 21.73, "unit": "mm"}
